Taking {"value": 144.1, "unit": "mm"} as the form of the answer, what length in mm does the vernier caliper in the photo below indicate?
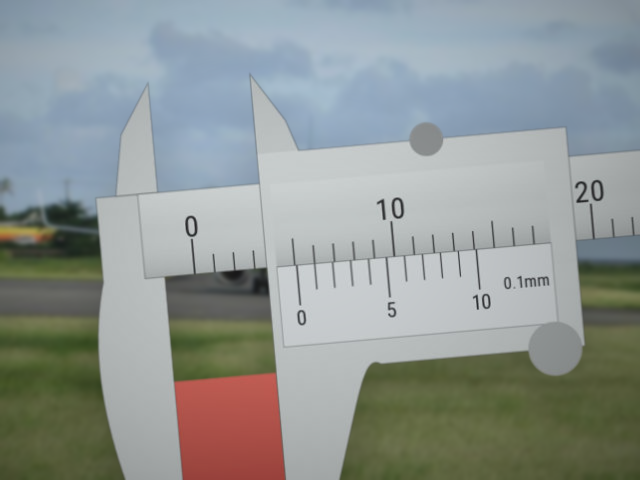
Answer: {"value": 5.1, "unit": "mm"}
